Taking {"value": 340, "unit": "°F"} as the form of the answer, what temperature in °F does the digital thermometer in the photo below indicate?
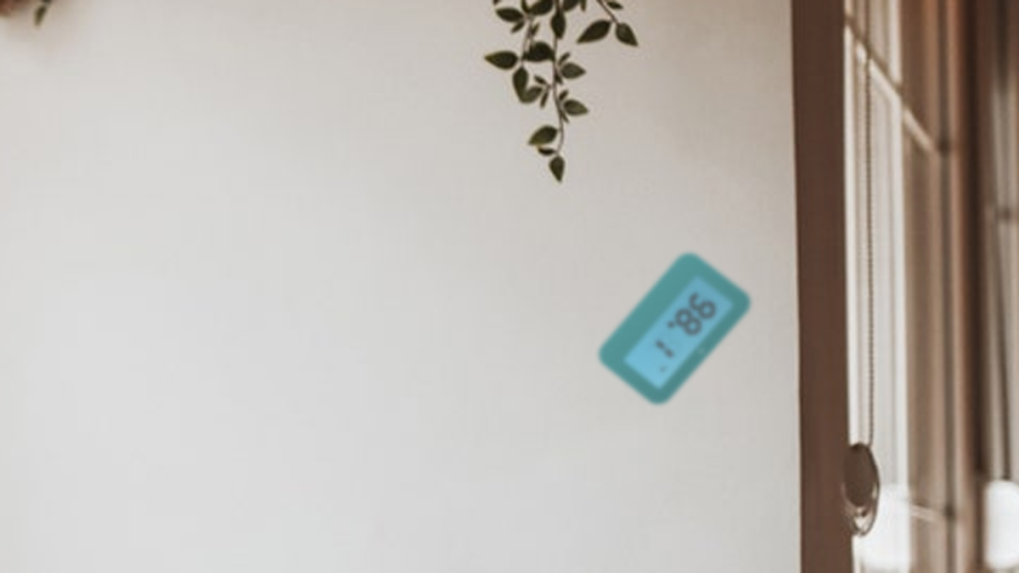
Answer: {"value": 98.1, "unit": "°F"}
